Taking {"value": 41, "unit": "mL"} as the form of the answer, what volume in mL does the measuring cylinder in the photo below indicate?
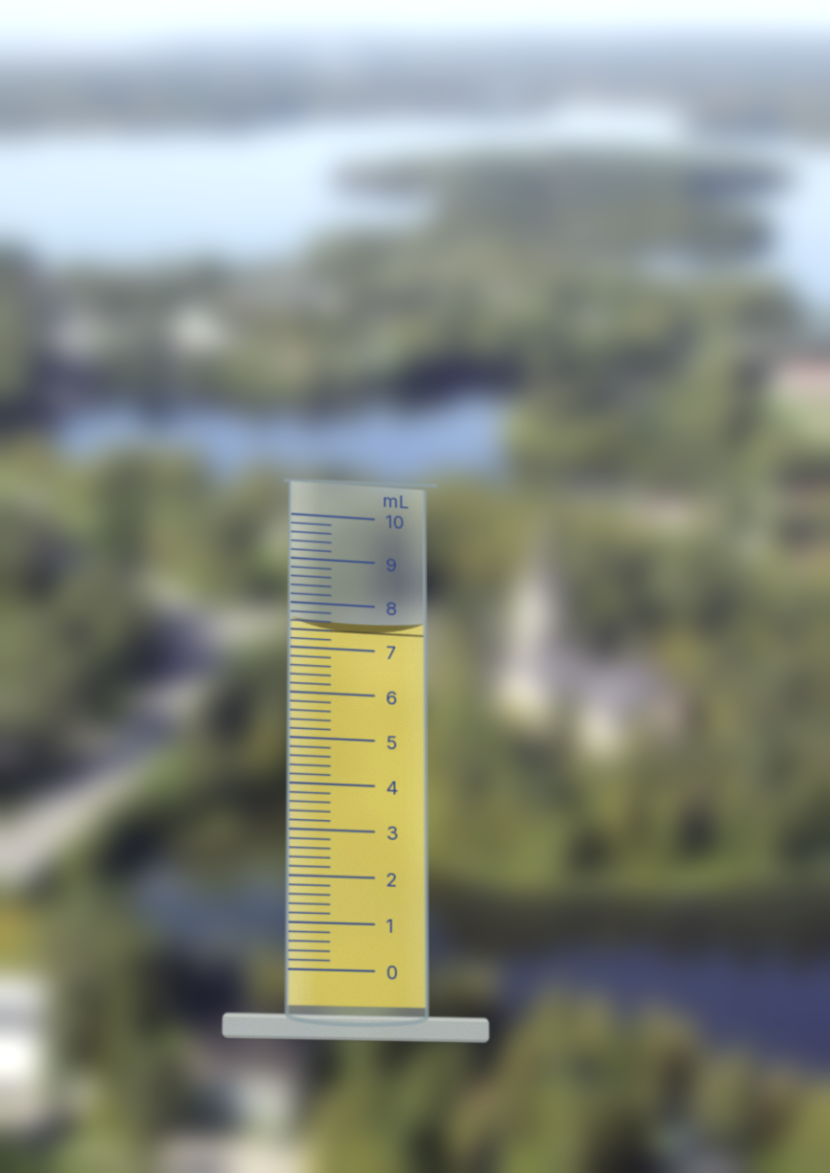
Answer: {"value": 7.4, "unit": "mL"}
